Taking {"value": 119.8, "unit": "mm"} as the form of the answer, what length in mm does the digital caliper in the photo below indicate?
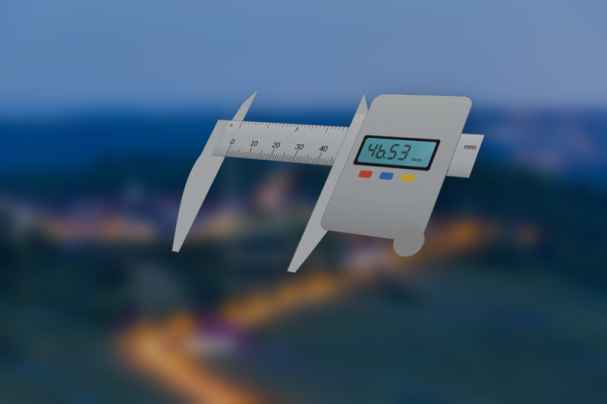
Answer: {"value": 46.53, "unit": "mm"}
